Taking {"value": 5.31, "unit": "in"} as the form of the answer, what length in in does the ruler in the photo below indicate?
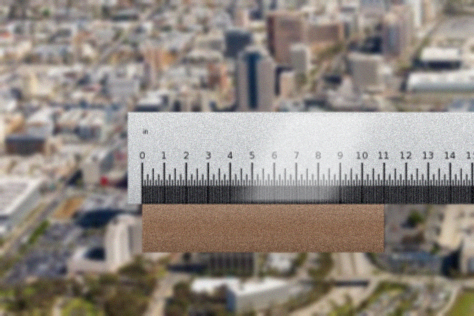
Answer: {"value": 11, "unit": "in"}
